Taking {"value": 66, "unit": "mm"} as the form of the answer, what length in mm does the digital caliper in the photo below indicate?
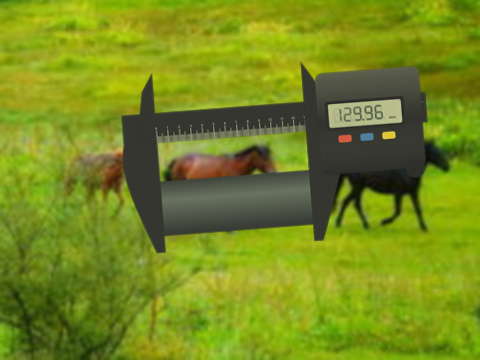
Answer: {"value": 129.96, "unit": "mm"}
